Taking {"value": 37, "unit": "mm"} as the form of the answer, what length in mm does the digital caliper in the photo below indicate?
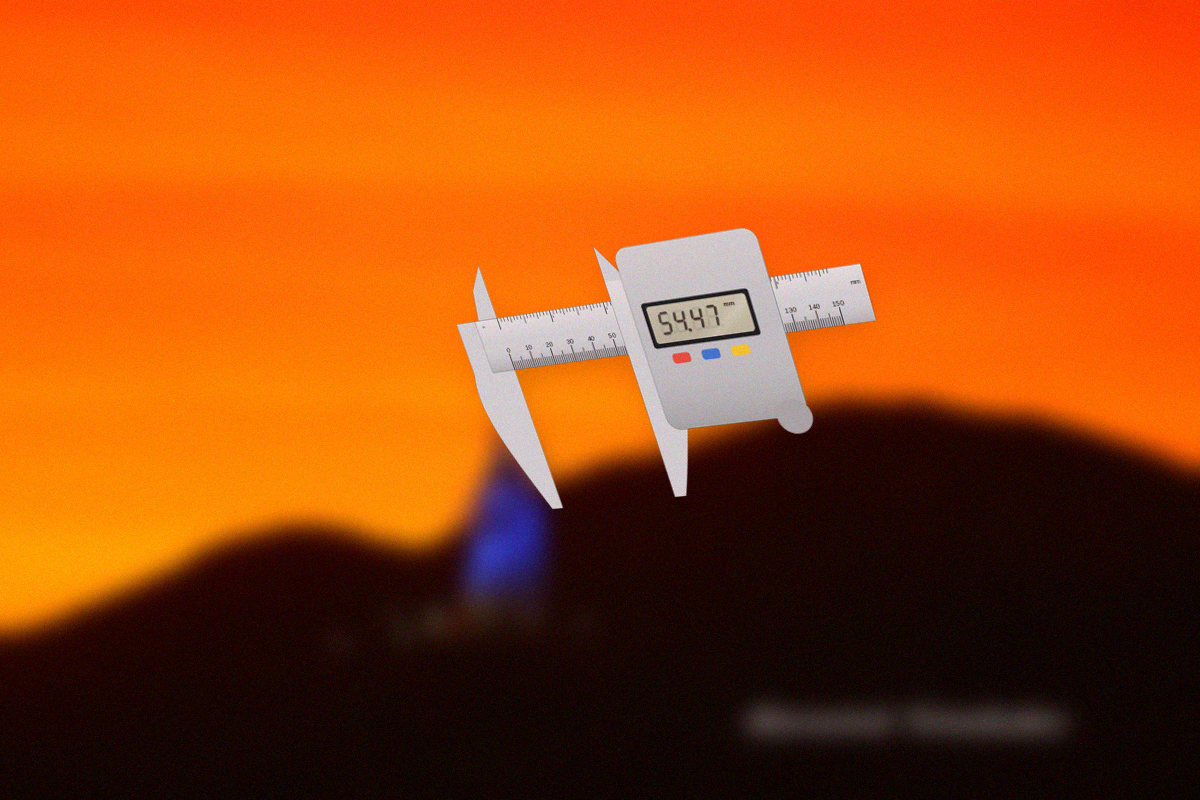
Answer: {"value": 54.47, "unit": "mm"}
